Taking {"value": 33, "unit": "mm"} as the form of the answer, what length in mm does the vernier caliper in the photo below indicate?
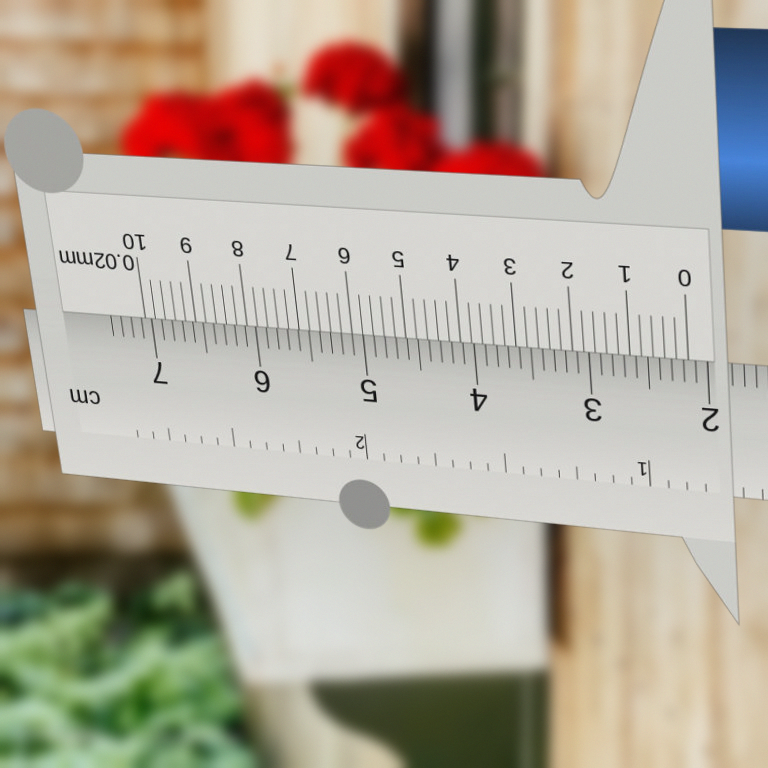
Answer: {"value": 21.6, "unit": "mm"}
